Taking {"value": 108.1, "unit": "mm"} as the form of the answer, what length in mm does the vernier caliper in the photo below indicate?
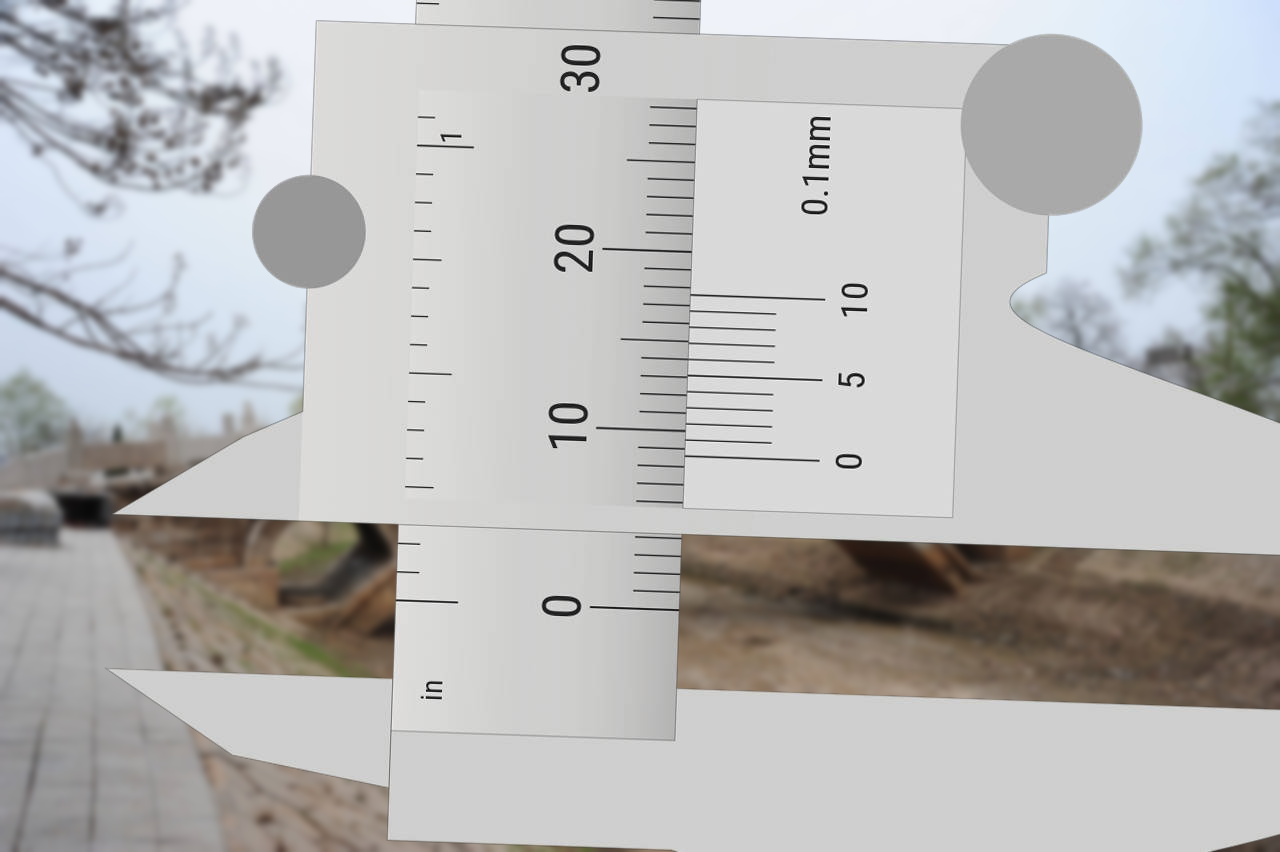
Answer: {"value": 8.6, "unit": "mm"}
